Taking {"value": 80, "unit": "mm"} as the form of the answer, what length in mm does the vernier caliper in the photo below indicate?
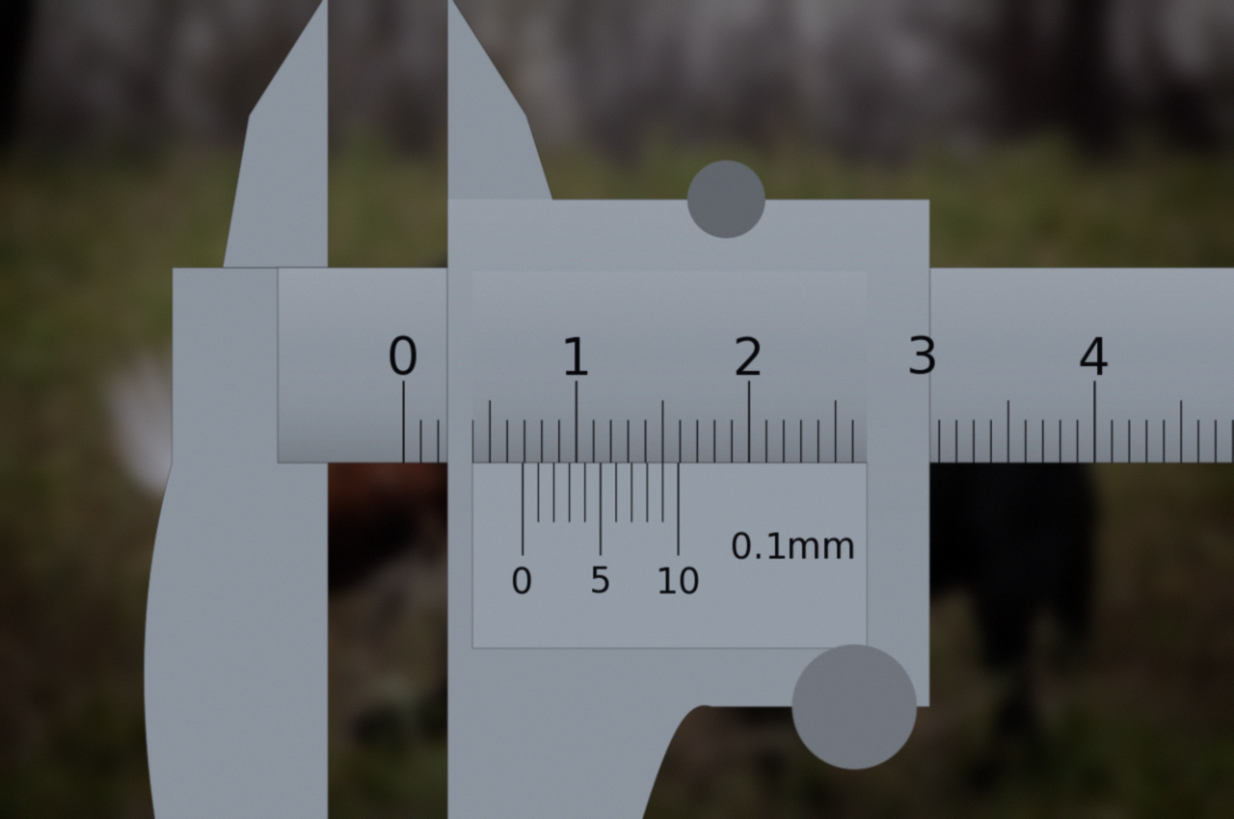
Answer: {"value": 6.9, "unit": "mm"}
